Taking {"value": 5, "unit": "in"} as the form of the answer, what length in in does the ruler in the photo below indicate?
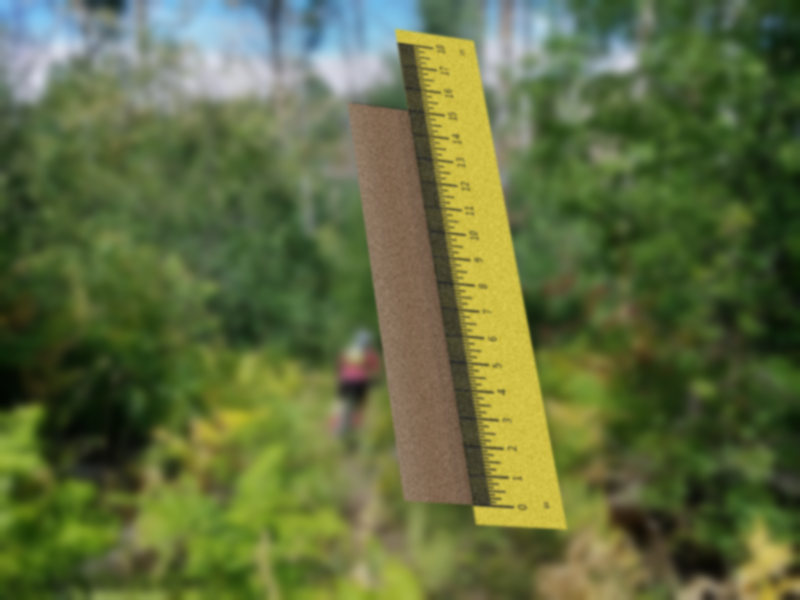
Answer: {"value": 15, "unit": "in"}
